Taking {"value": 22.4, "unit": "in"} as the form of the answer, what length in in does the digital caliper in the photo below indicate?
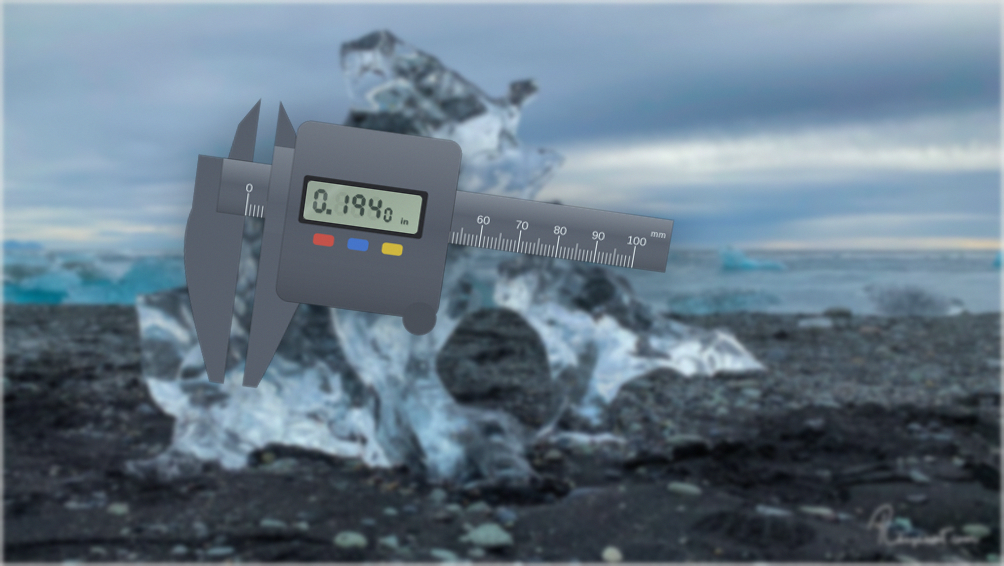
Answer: {"value": 0.1940, "unit": "in"}
